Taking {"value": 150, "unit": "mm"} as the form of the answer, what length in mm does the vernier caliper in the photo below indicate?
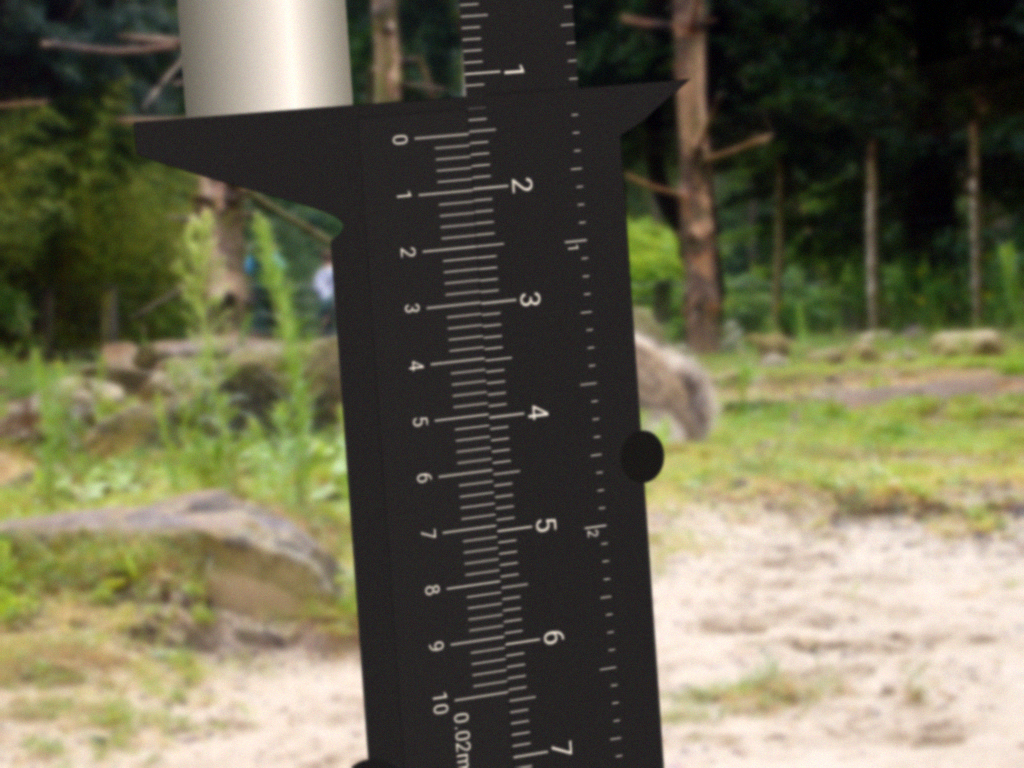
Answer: {"value": 15.2, "unit": "mm"}
